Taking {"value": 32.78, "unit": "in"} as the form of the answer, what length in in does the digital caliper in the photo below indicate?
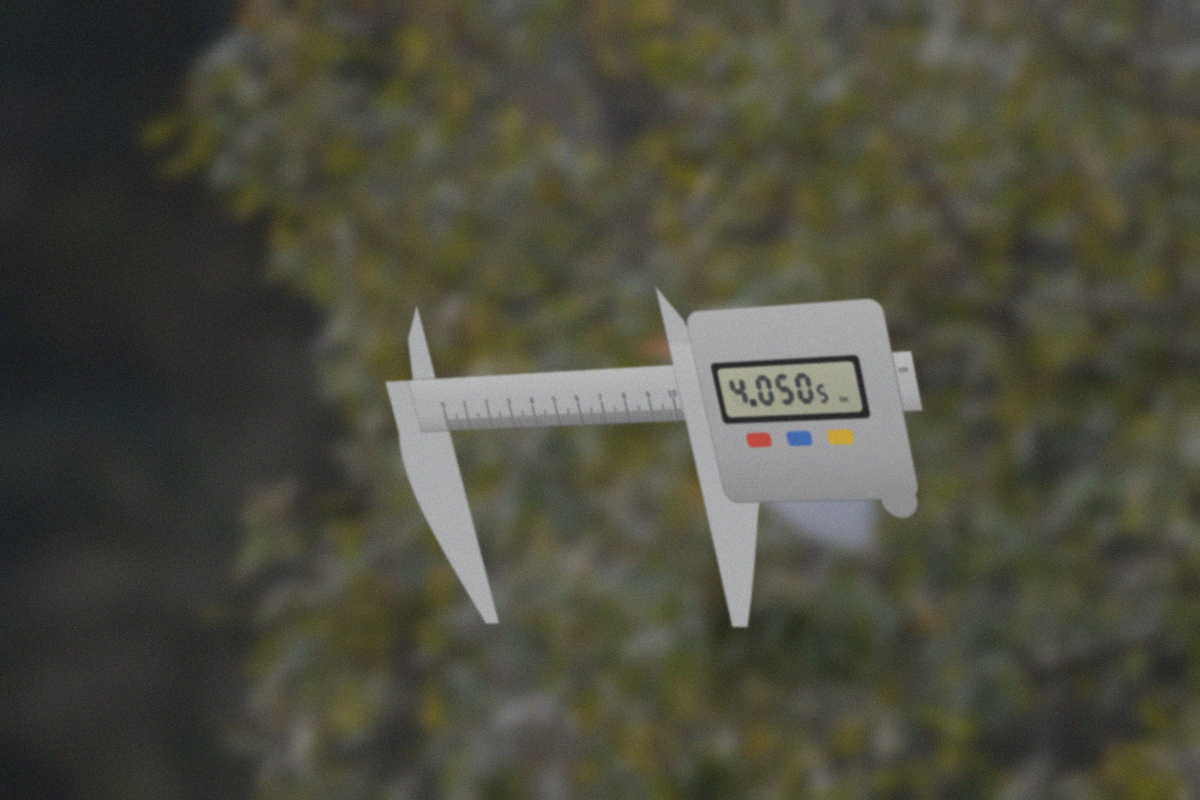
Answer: {"value": 4.0505, "unit": "in"}
